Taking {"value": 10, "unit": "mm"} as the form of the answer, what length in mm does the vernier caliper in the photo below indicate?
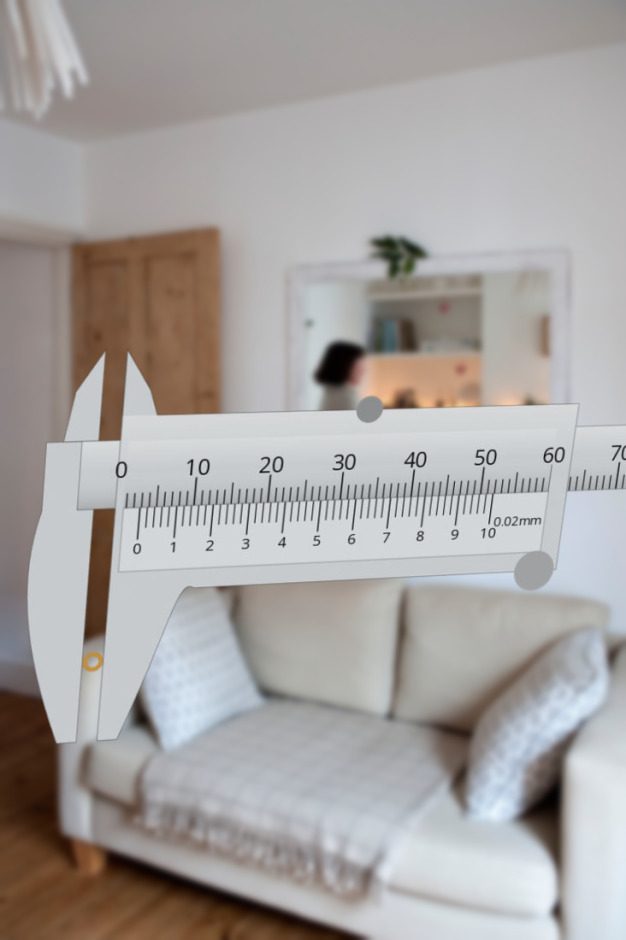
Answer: {"value": 2.8, "unit": "mm"}
